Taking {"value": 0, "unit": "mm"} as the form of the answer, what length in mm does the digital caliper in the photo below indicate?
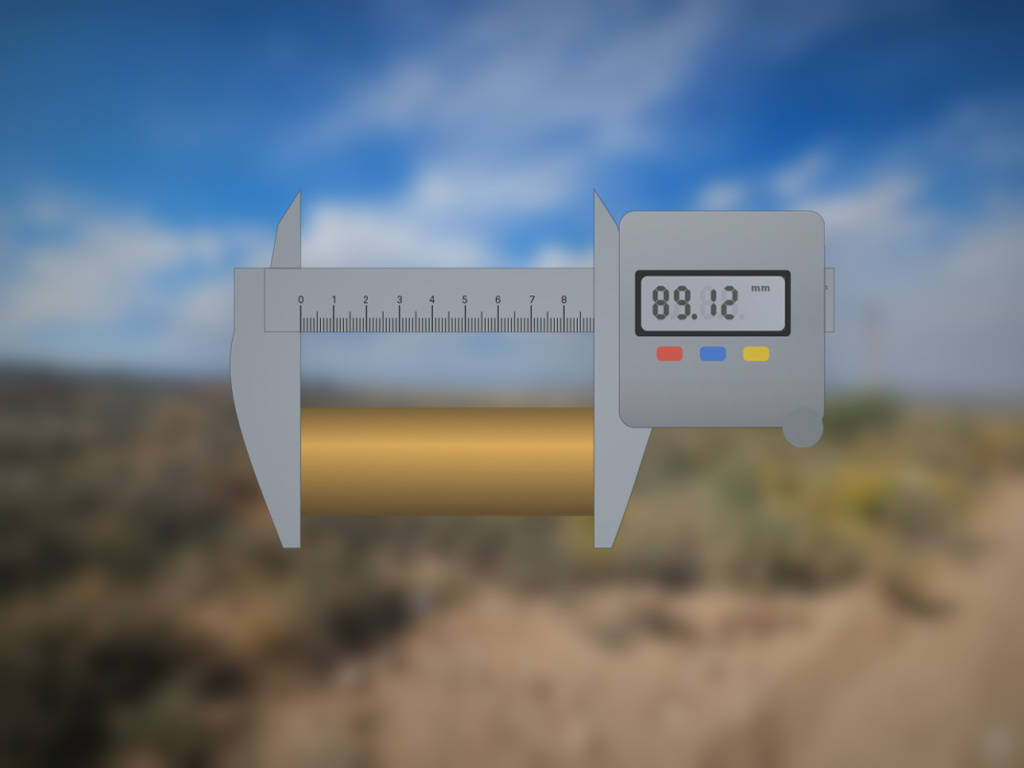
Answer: {"value": 89.12, "unit": "mm"}
